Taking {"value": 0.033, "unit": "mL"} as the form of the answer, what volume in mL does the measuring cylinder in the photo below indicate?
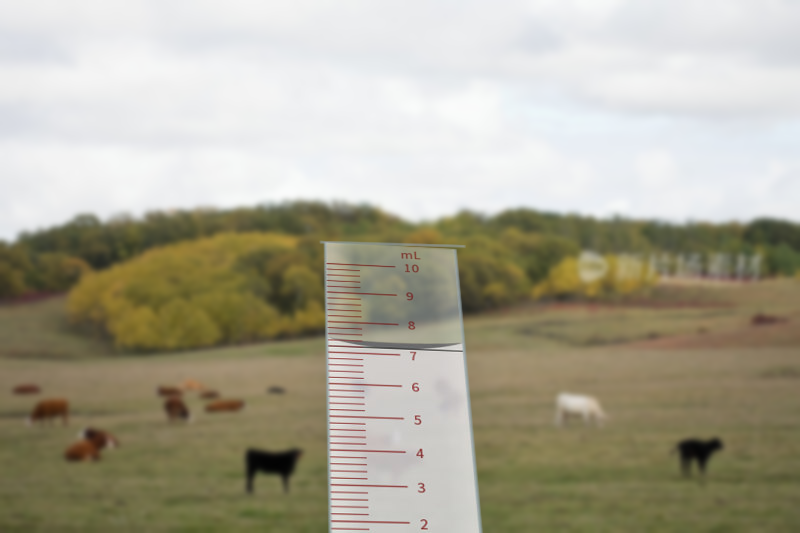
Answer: {"value": 7.2, "unit": "mL"}
